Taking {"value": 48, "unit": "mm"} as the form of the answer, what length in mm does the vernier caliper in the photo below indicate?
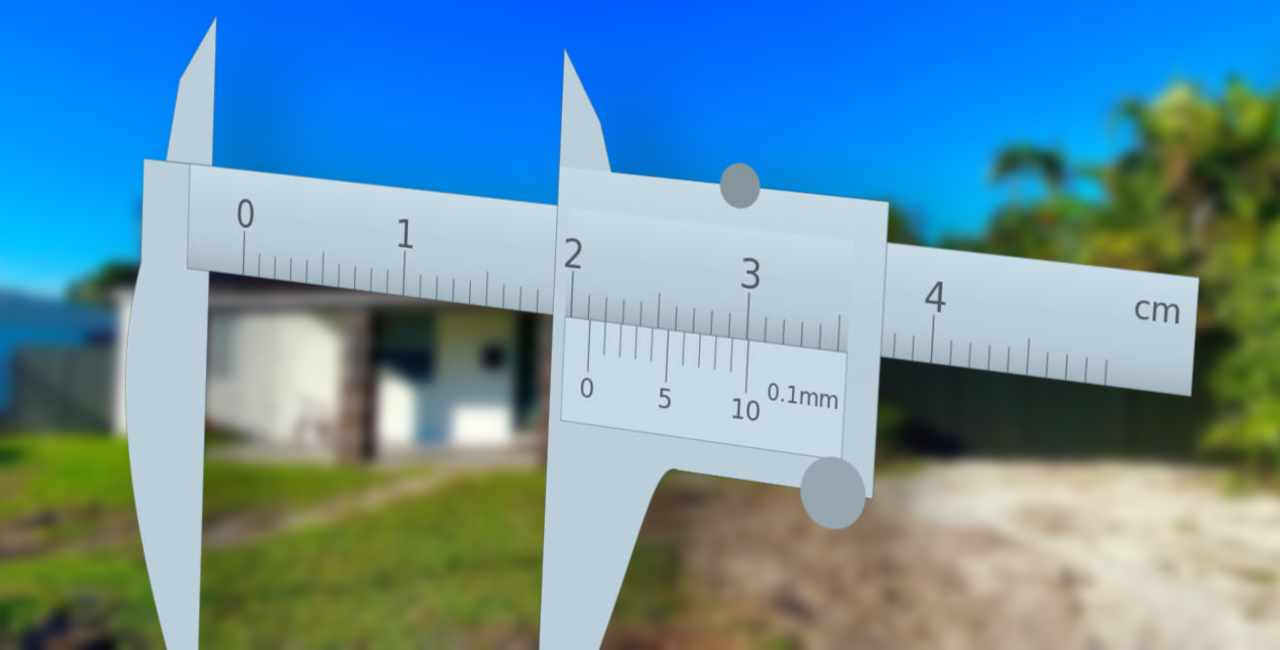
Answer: {"value": 21.1, "unit": "mm"}
